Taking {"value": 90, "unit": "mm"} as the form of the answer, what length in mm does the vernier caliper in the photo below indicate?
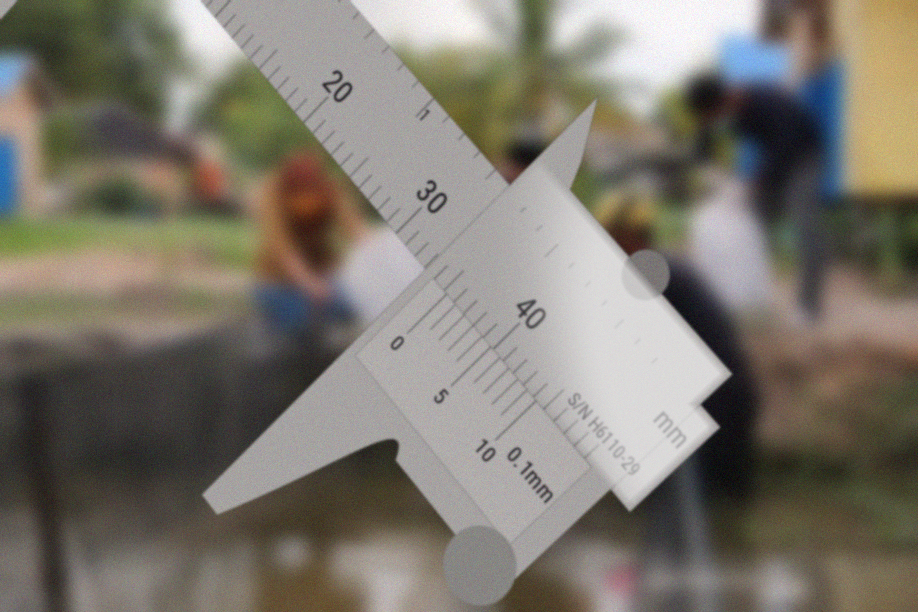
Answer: {"value": 35.3, "unit": "mm"}
